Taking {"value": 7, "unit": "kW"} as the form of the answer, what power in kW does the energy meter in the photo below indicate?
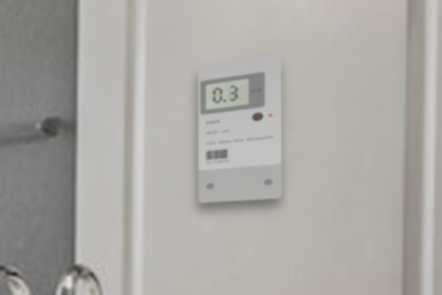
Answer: {"value": 0.3, "unit": "kW"}
